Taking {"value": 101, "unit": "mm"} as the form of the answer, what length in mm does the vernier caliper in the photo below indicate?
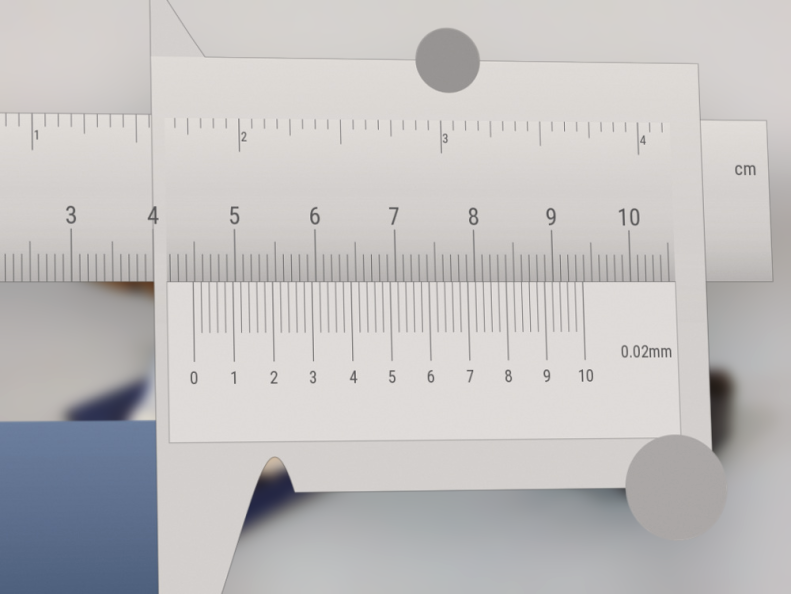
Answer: {"value": 44.8, "unit": "mm"}
